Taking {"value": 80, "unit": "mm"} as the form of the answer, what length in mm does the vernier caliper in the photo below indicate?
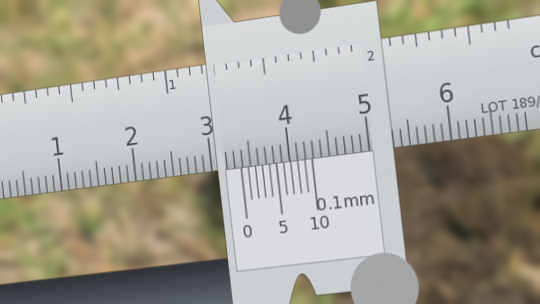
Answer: {"value": 33.8, "unit": "mm"}
